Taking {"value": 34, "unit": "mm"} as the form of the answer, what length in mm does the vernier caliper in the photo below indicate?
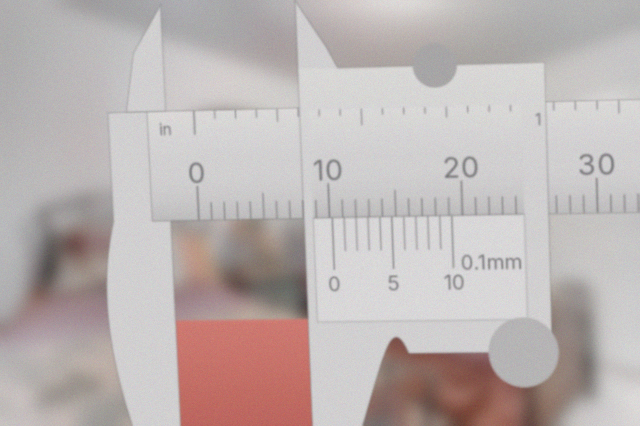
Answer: {"value": 10.2, "unit": "mm"}
